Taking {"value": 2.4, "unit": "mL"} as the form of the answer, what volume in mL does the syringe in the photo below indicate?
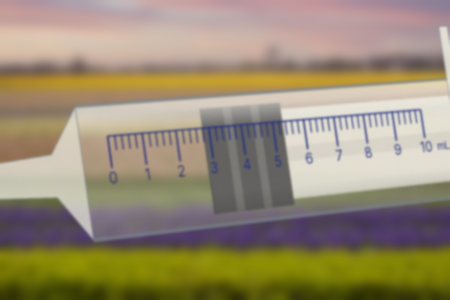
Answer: {"value": 2.8, "unit": "mL"}
